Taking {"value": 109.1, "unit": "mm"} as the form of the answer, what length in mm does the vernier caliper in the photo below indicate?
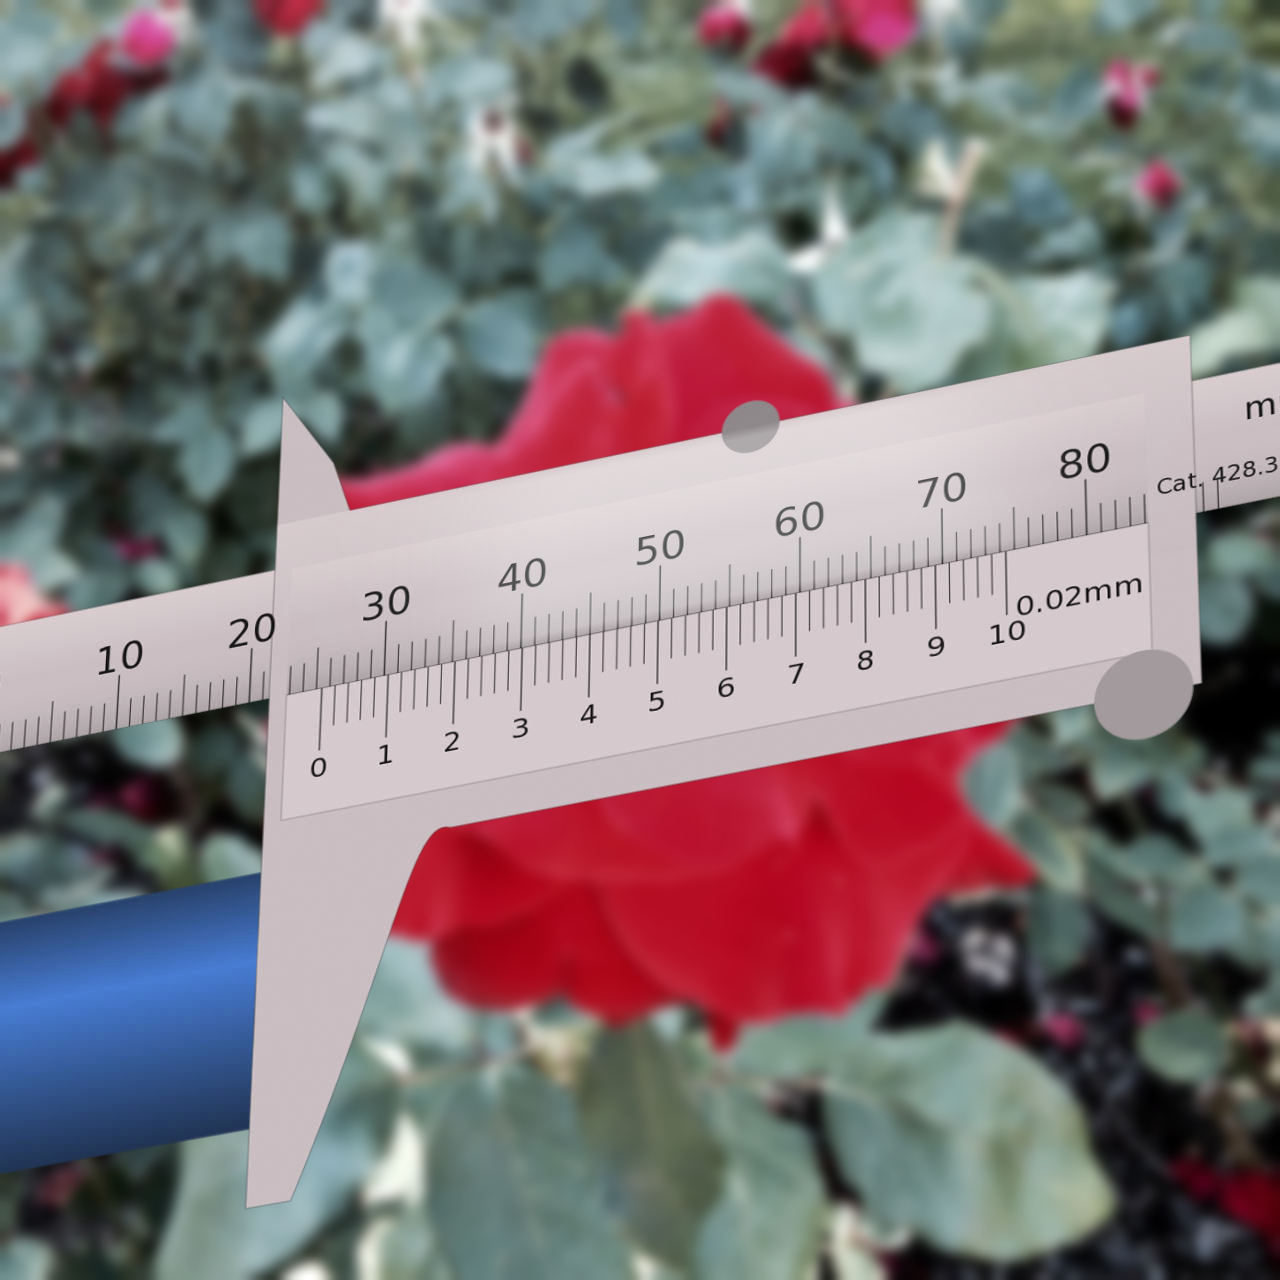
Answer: {"value": 25.4, "unit": "mm"}
